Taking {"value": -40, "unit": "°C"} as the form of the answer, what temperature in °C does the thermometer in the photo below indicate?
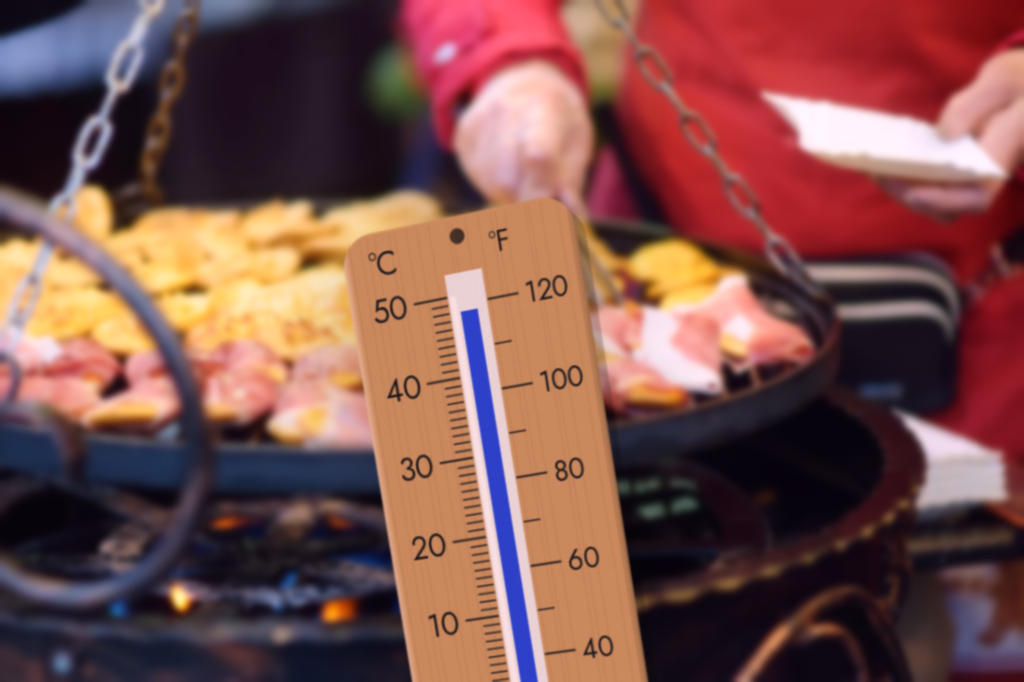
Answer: {"value": 48, "unit": "°C"}
